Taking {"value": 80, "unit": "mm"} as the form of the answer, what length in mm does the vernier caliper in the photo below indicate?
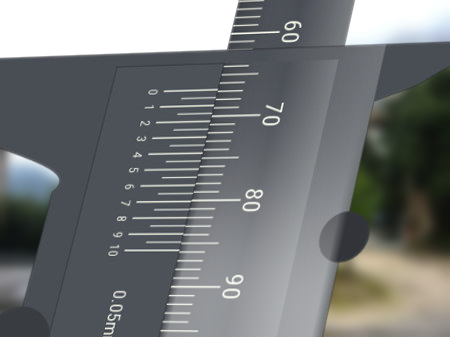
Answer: {"value": 66.8, "unit": "mm"}
